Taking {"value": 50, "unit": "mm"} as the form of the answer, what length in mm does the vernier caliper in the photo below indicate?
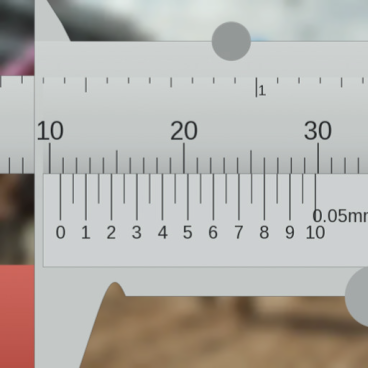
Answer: {"value": 10.8, "unit": "mm"}
